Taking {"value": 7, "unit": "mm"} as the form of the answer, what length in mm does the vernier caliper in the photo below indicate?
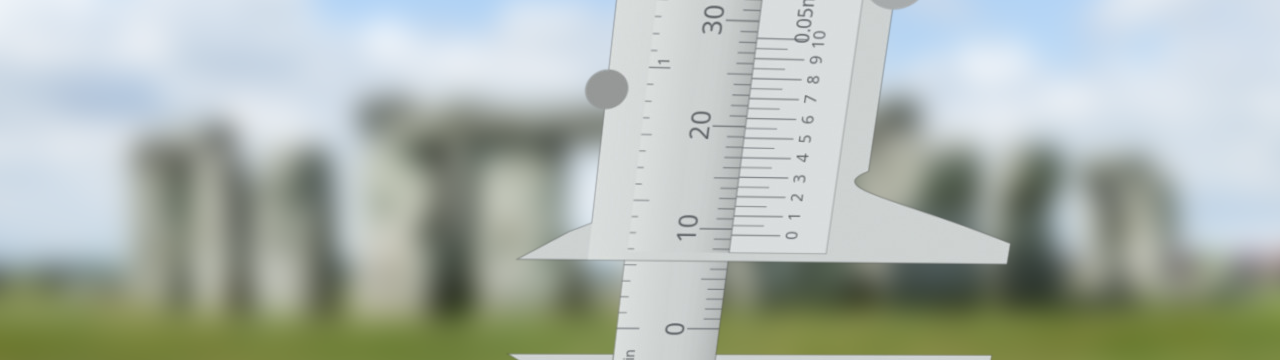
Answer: {"value": 9.4, "unit": "mm"}
